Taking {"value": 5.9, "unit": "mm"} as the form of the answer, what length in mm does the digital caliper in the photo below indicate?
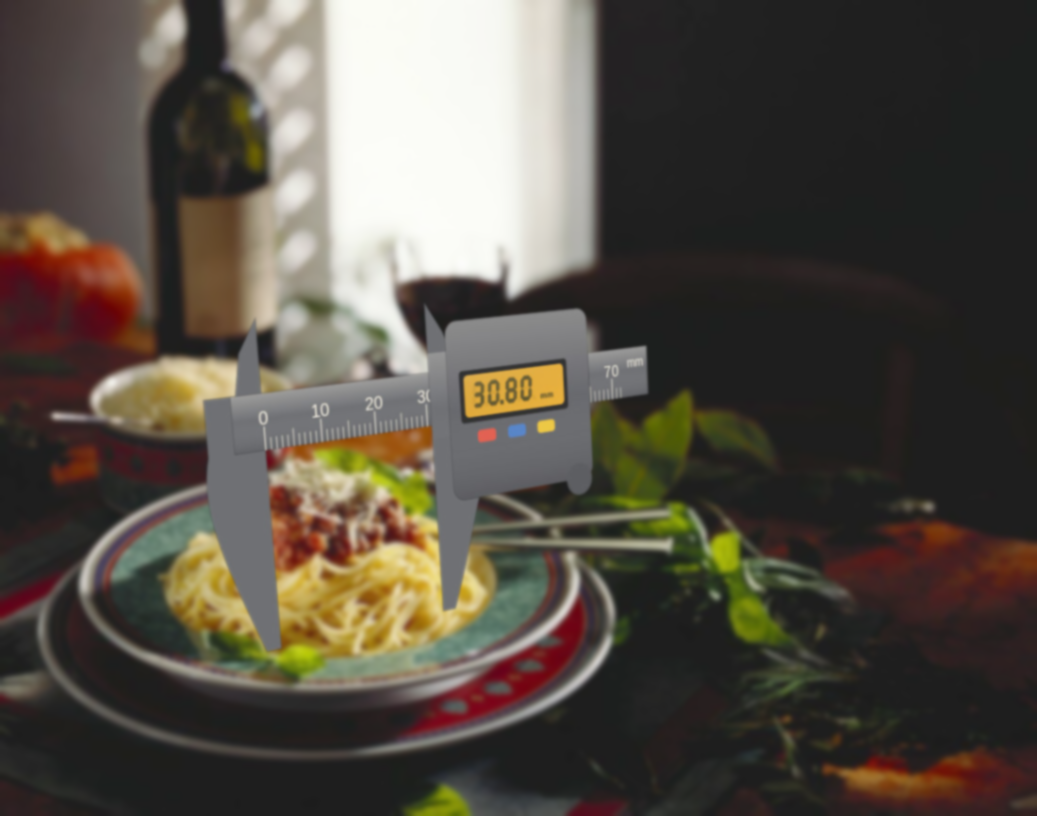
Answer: {"value": 30.80, "unit": "mm"}
